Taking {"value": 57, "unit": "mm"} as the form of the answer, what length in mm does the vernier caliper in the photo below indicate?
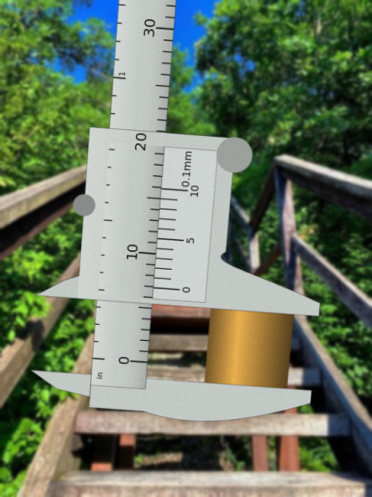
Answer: {"value": 6.9, "unit": "mm"}
